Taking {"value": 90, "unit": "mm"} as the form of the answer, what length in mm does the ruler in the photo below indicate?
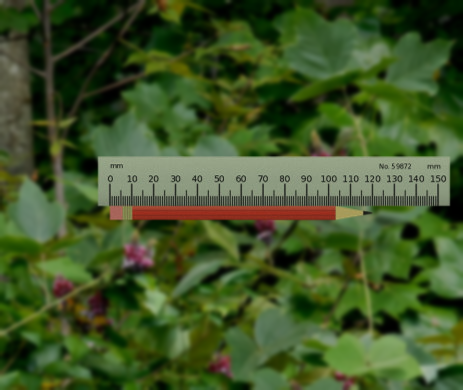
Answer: {"value": 120, "unit": "mm"}
